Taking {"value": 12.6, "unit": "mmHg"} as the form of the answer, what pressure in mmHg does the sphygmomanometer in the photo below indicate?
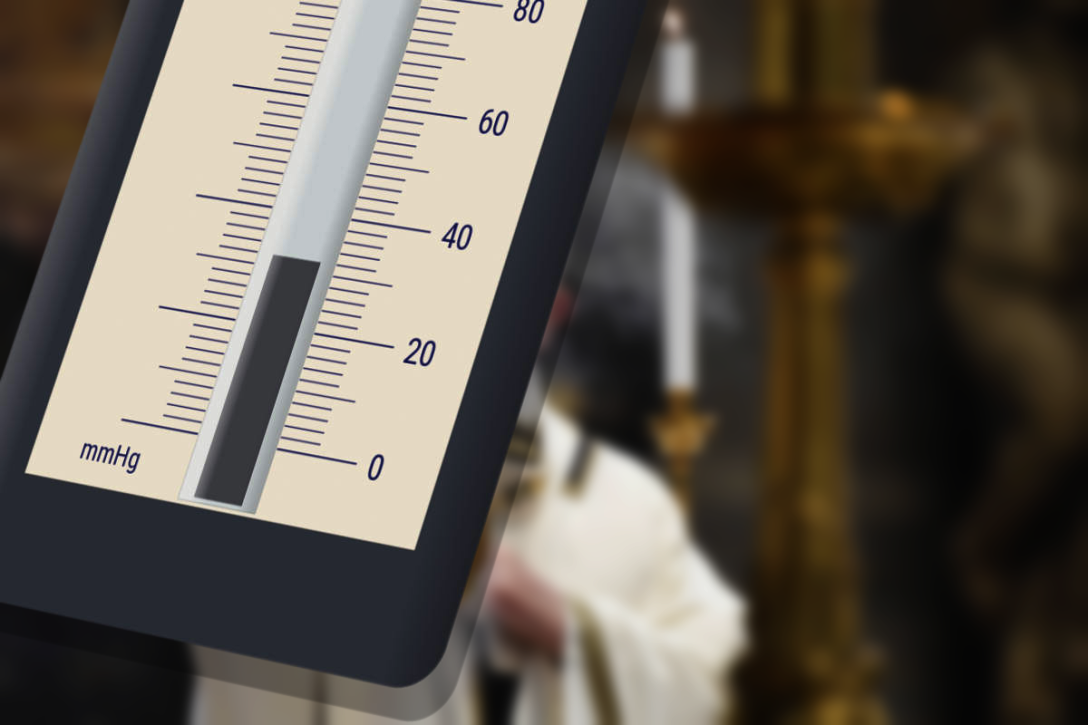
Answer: {"value": 32, "unit": "mmHg"}
